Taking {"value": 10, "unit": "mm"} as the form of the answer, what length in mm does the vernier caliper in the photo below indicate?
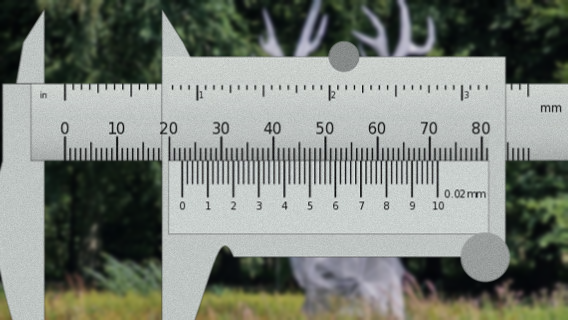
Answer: {"value": 22.5, "unit": "mm"}
